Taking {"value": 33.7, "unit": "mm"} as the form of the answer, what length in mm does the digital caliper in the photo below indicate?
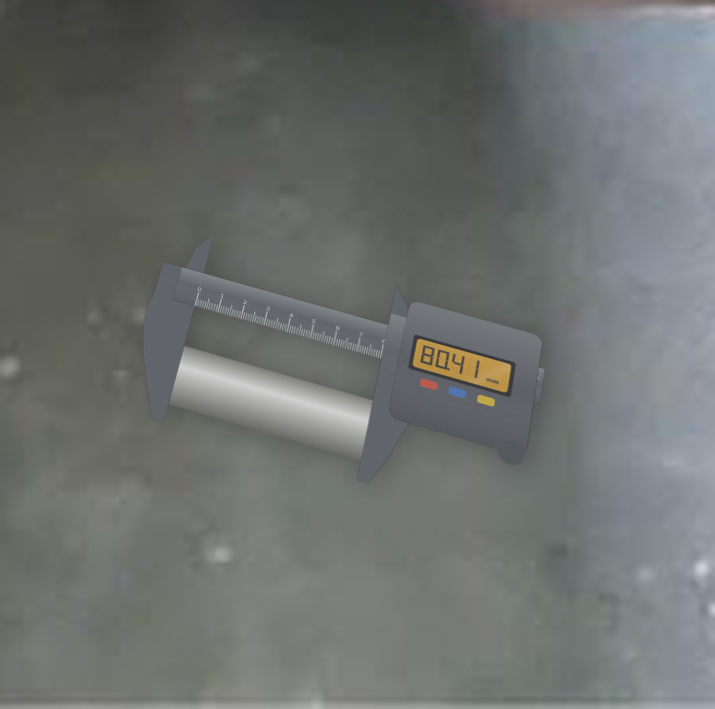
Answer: {"value": 80.41, "unit": "mm"}
